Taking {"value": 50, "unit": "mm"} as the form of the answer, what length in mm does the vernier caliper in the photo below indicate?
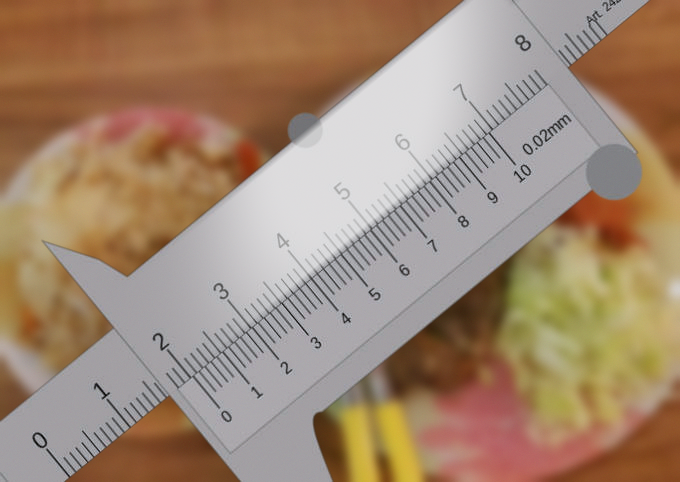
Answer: {"value": 20.4, "unit": "mm"}
